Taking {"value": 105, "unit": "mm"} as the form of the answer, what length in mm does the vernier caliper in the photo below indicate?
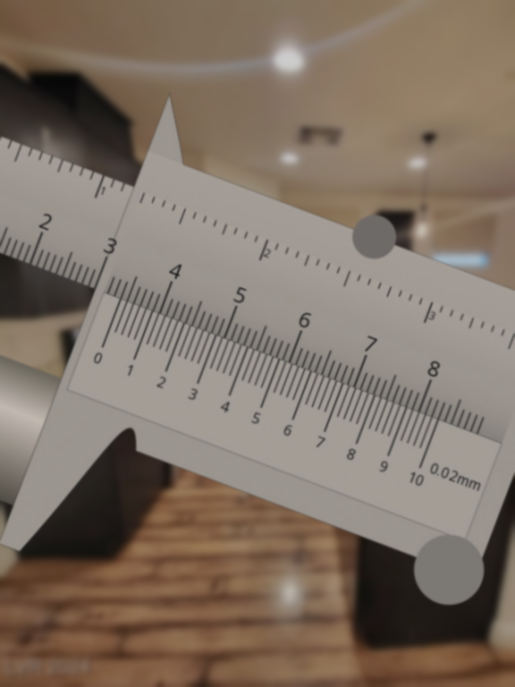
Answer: {"value": 34.0, "unit": "mm"}
